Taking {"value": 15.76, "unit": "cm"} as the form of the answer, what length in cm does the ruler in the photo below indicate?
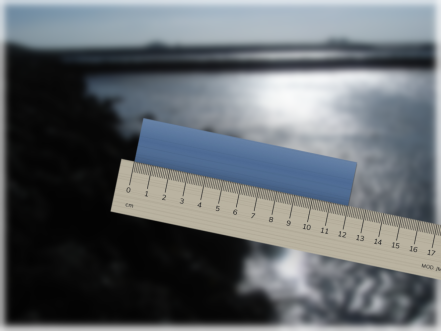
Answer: {"value": 12, "unit": "cm"}
